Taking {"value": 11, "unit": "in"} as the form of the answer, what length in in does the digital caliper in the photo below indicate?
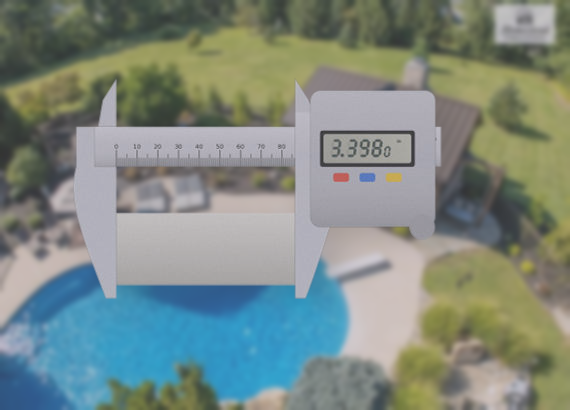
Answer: {"value": 3.3980, "unit": "in"}
